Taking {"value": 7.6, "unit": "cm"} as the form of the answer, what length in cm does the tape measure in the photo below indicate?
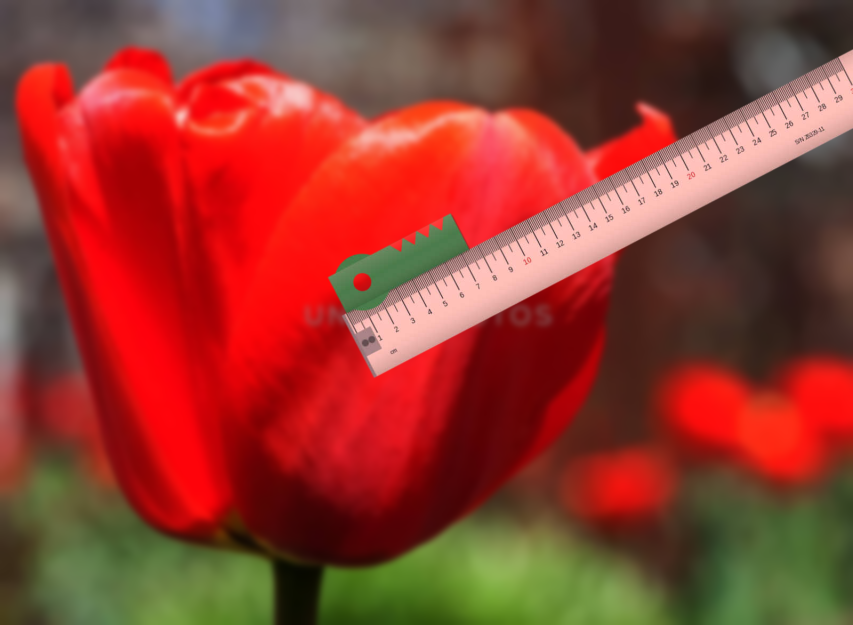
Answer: {"value": 7.5, "unit": "cm"}
